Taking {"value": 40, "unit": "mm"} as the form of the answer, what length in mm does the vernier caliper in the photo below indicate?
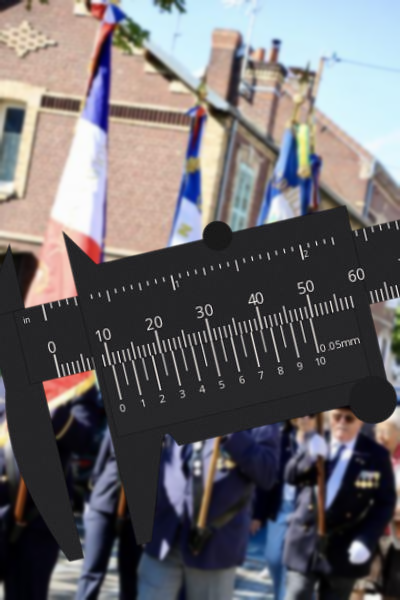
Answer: {"value": 10.5, "unit": "mm"}
